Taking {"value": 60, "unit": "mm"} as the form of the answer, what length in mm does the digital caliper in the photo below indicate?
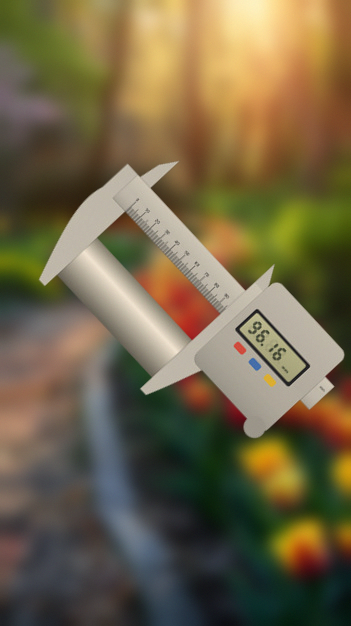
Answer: {"value": 96.16, "unit": "mm"}
